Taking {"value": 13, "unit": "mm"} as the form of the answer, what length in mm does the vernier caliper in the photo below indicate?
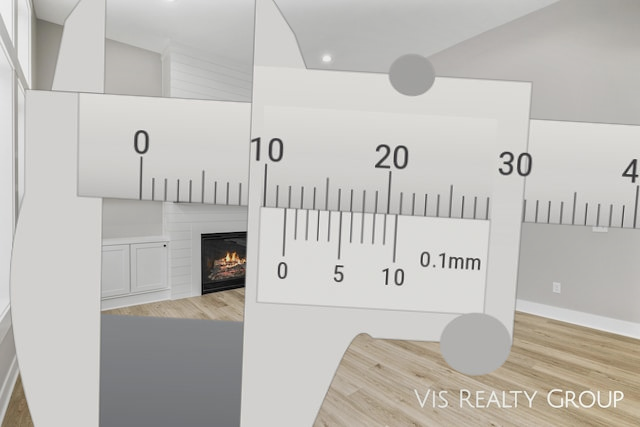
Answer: {"value": 11.7, "unit": "mm"}
